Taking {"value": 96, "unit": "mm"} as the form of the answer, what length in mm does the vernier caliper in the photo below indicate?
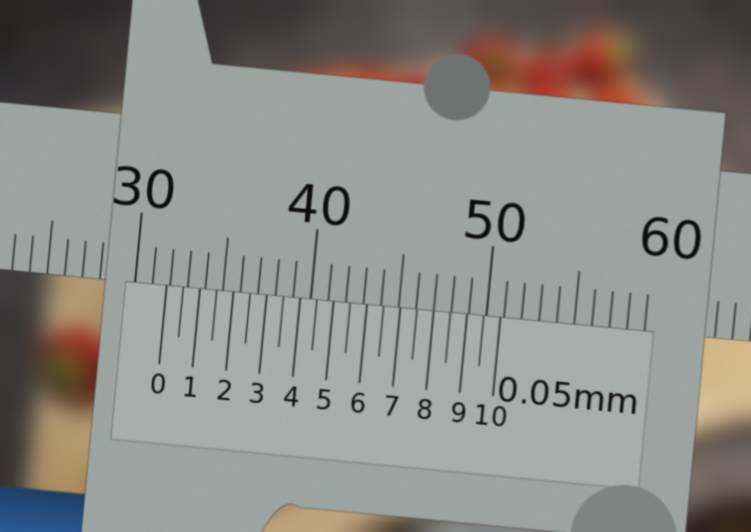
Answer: {"value": 31.8, "unit": "mm"}
